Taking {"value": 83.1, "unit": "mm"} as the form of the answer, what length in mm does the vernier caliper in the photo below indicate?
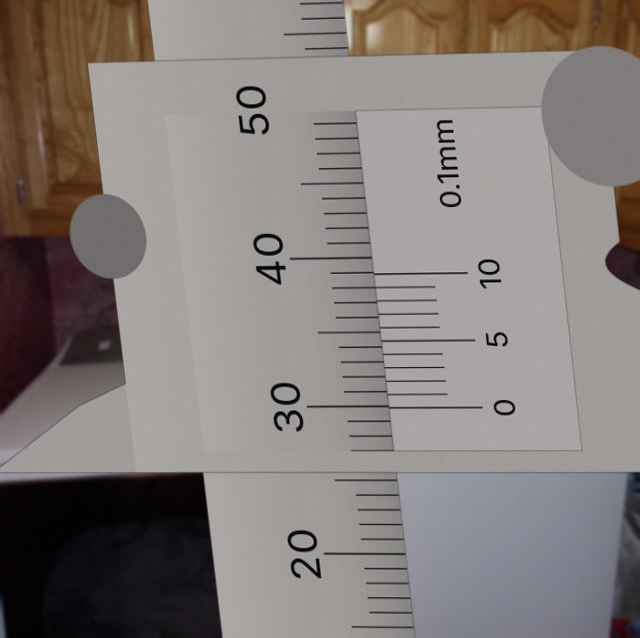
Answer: {"value": 29.9, "unit": "mm"}
